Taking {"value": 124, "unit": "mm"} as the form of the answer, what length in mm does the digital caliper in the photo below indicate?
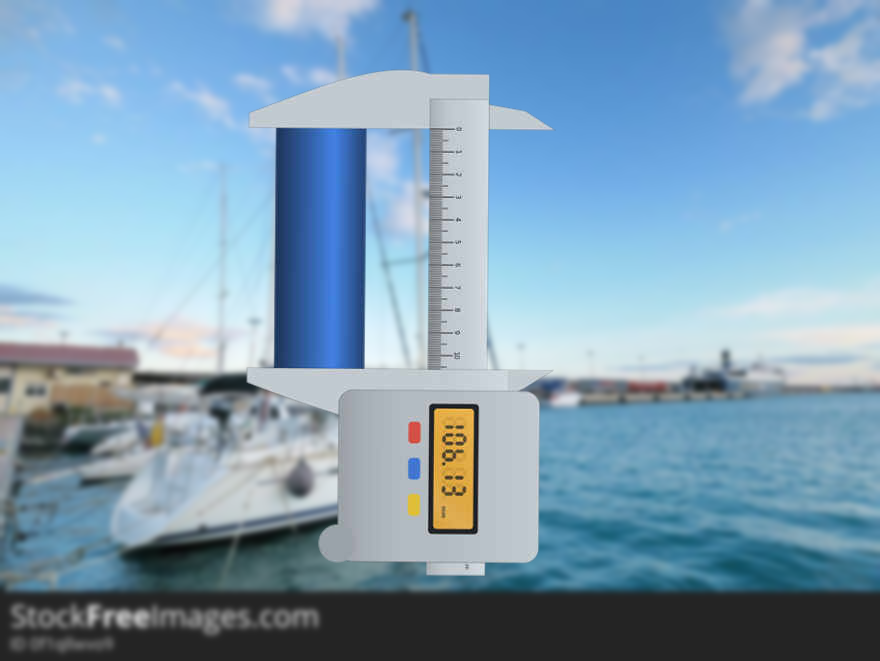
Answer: {"value": 106.13, "unit": "mm"}
